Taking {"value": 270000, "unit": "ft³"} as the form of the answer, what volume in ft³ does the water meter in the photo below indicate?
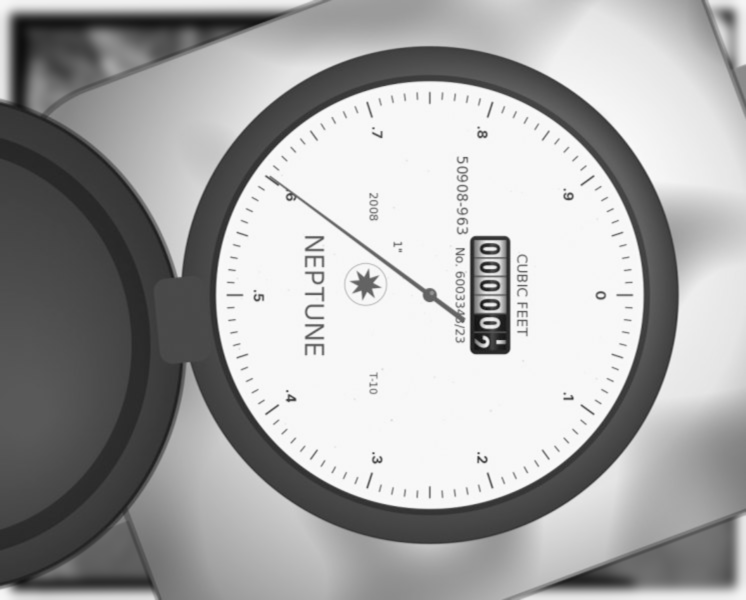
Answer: {"value": 1.60, "unit": "ft³"}
